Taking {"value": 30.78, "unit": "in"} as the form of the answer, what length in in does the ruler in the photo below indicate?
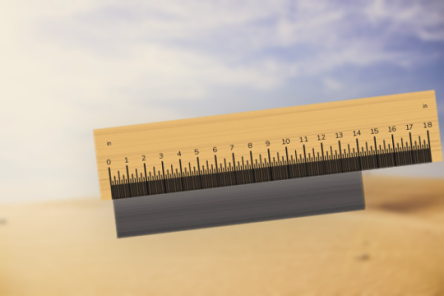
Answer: {"value": 14, "unit": "in"}
